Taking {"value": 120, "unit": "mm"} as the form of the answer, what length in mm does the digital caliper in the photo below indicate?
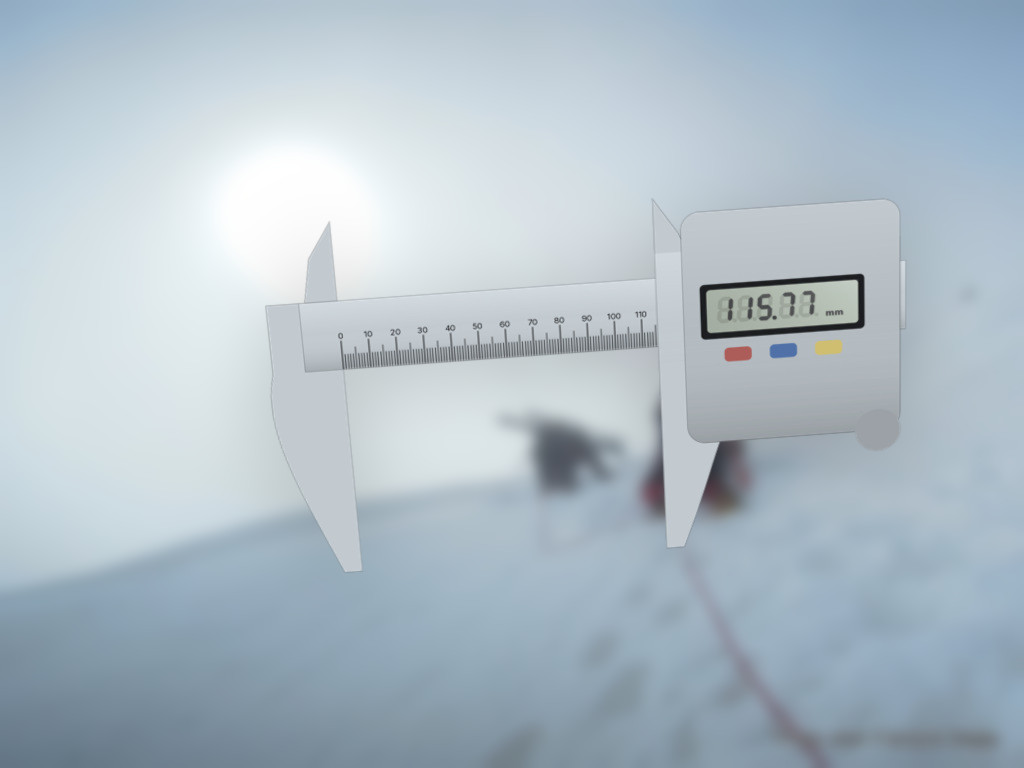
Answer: {"value": 115.77, "unit": "mm"}
